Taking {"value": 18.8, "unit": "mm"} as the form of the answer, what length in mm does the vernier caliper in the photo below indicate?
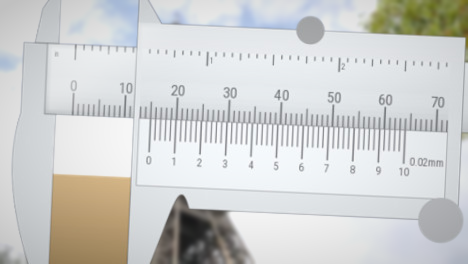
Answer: {"value": 15.0, "unit": "mm"}
